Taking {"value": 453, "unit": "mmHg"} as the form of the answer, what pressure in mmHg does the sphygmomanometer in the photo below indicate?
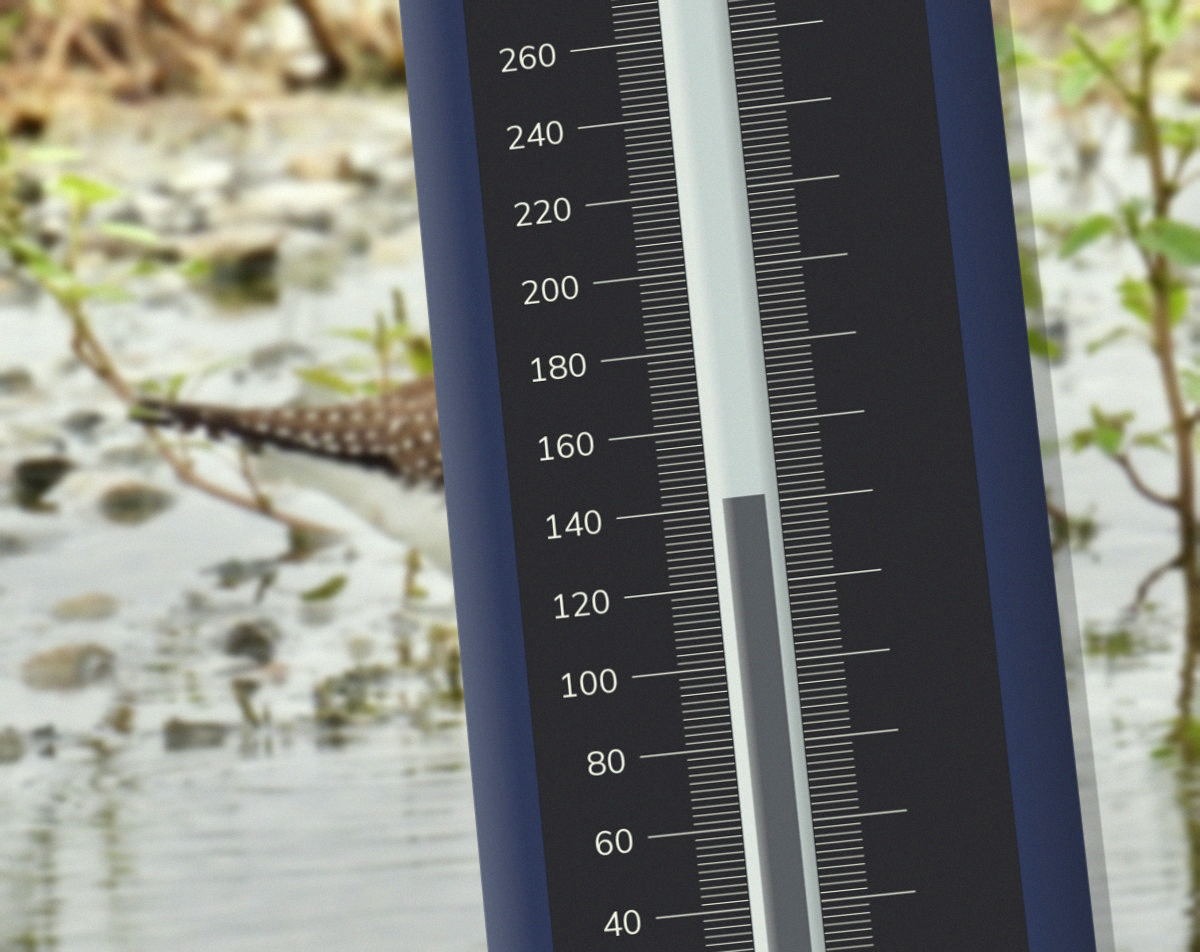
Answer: {"value": 142, "unit": "mmHg"}
